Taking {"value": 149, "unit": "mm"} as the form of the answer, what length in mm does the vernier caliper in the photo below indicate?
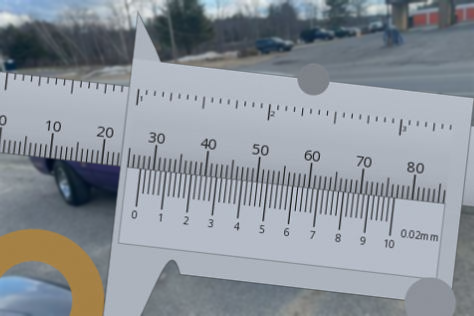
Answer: {"value": 27.5, "unit": "mm"}
